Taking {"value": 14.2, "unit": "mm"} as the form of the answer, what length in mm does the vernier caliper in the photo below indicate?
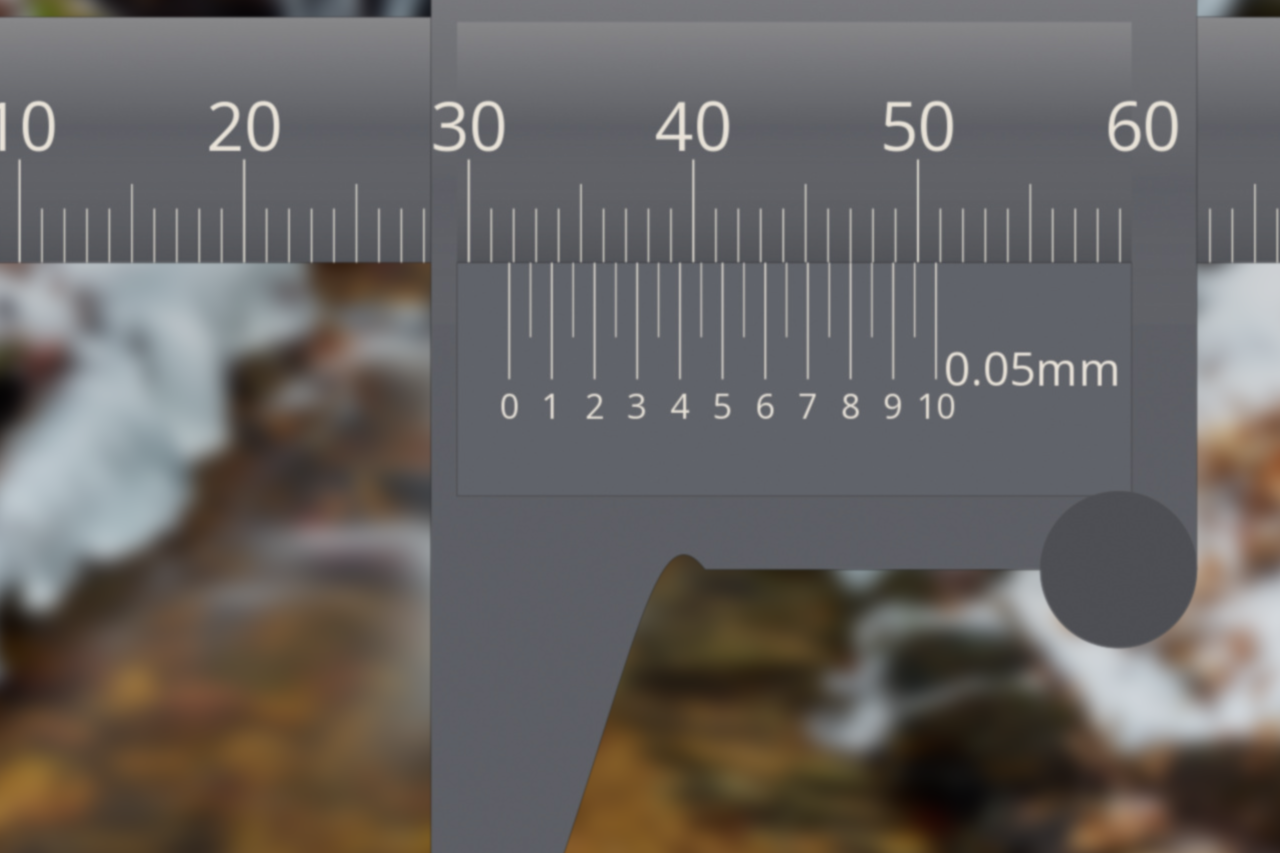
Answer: {"value": 31.8, "unit": "mm"}
